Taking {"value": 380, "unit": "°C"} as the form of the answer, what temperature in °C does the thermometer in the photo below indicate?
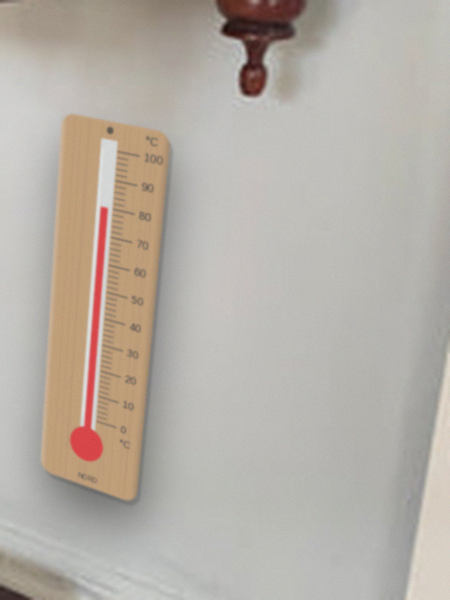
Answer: {"value": 80, "unit": "°C"}
